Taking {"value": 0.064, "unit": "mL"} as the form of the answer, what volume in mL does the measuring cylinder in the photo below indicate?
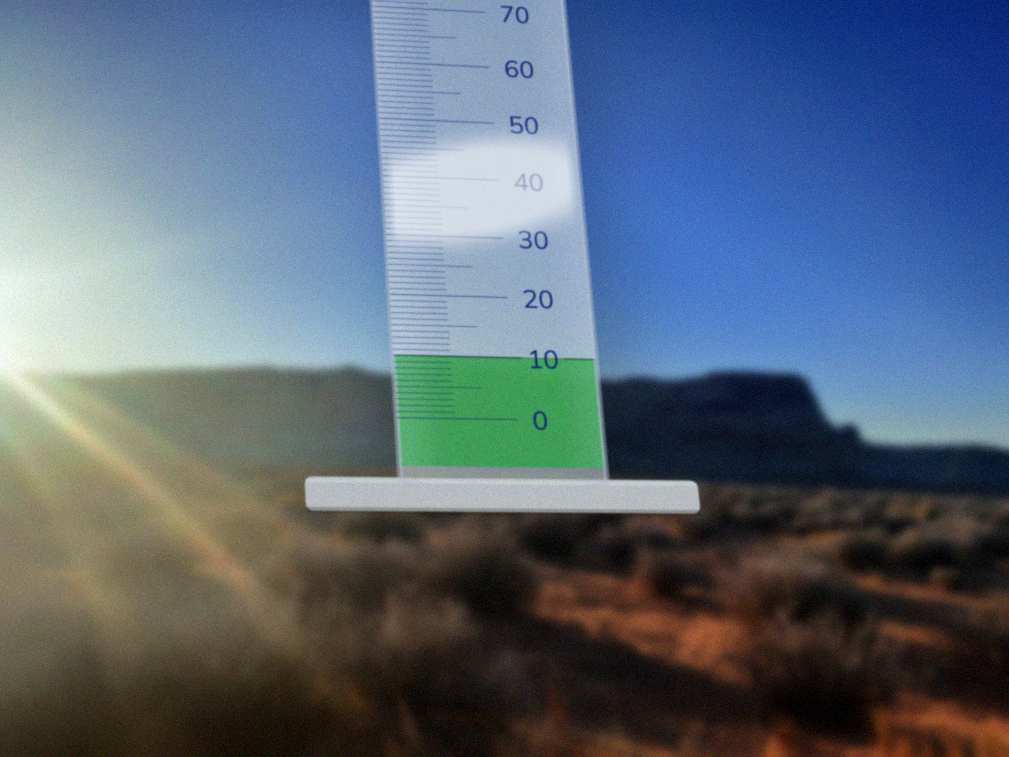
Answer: {"value": 10, "unit": "mL"}
